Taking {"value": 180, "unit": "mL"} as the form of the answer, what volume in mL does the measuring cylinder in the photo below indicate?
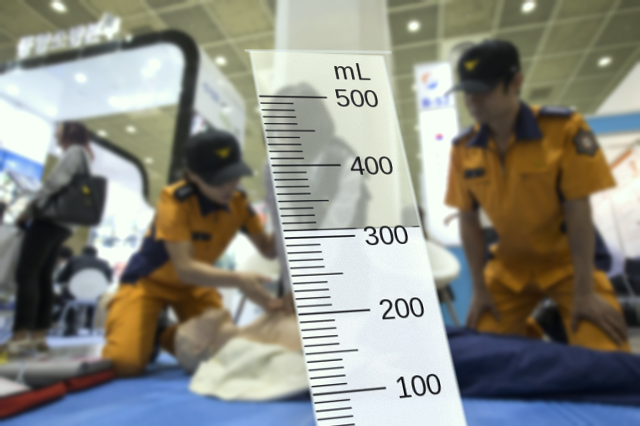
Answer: {"value": 310, "unit": "mL"}
